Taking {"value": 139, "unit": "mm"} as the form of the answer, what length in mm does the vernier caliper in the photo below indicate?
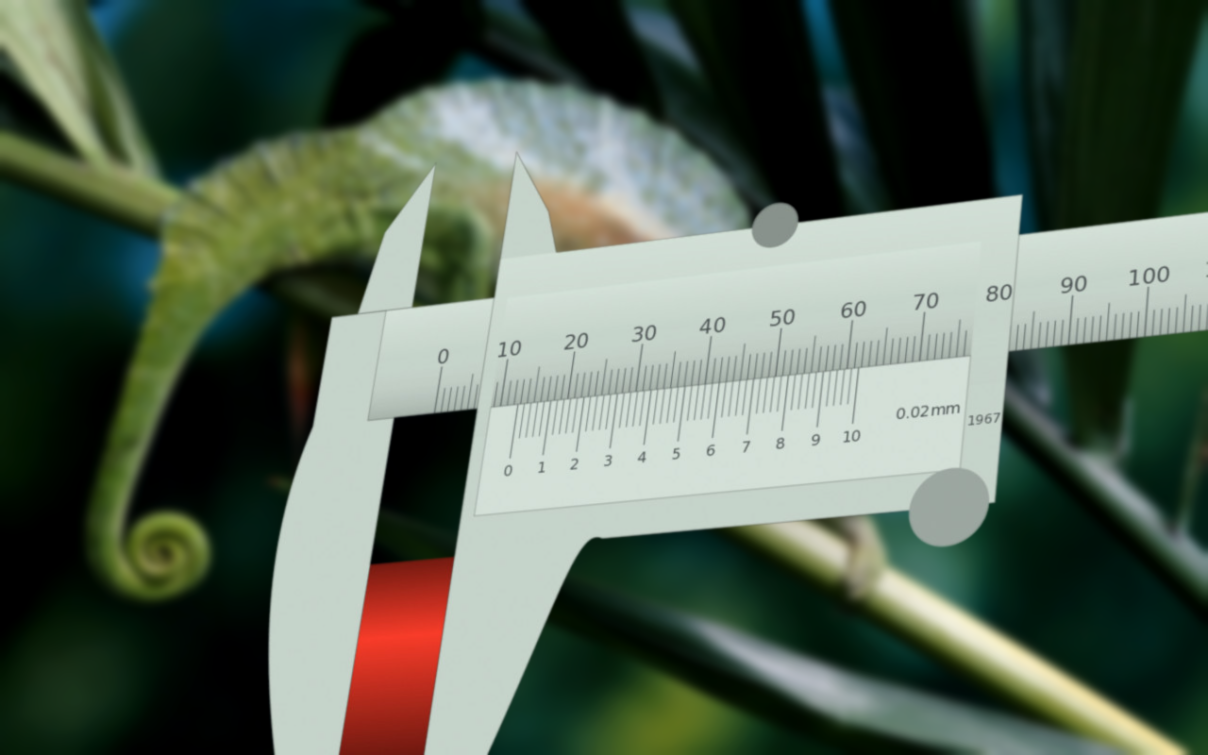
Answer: {"value": 12.6, "unit": "mm"}
